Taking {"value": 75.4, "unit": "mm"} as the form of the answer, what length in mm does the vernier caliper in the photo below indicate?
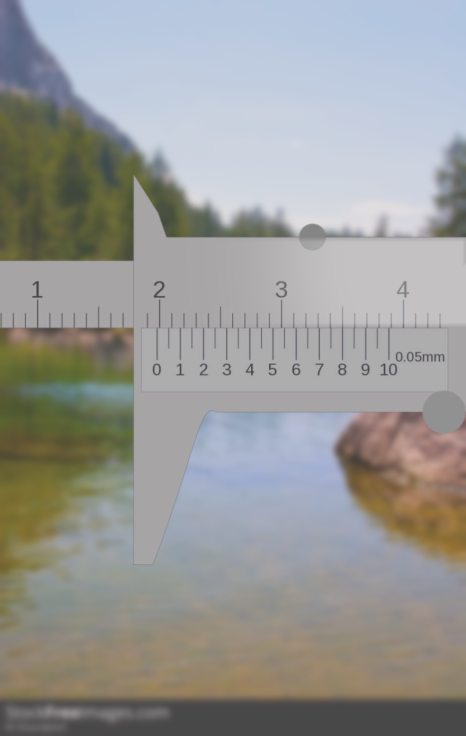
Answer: {"value": 19.8, "unit": "mm"}
